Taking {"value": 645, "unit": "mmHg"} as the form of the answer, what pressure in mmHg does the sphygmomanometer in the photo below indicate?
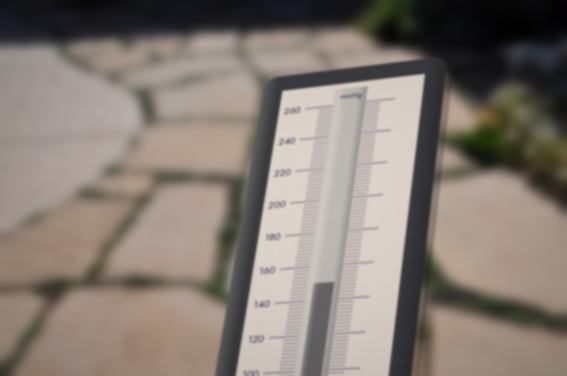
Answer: {"value": 150, "unit": "mmHg"}
